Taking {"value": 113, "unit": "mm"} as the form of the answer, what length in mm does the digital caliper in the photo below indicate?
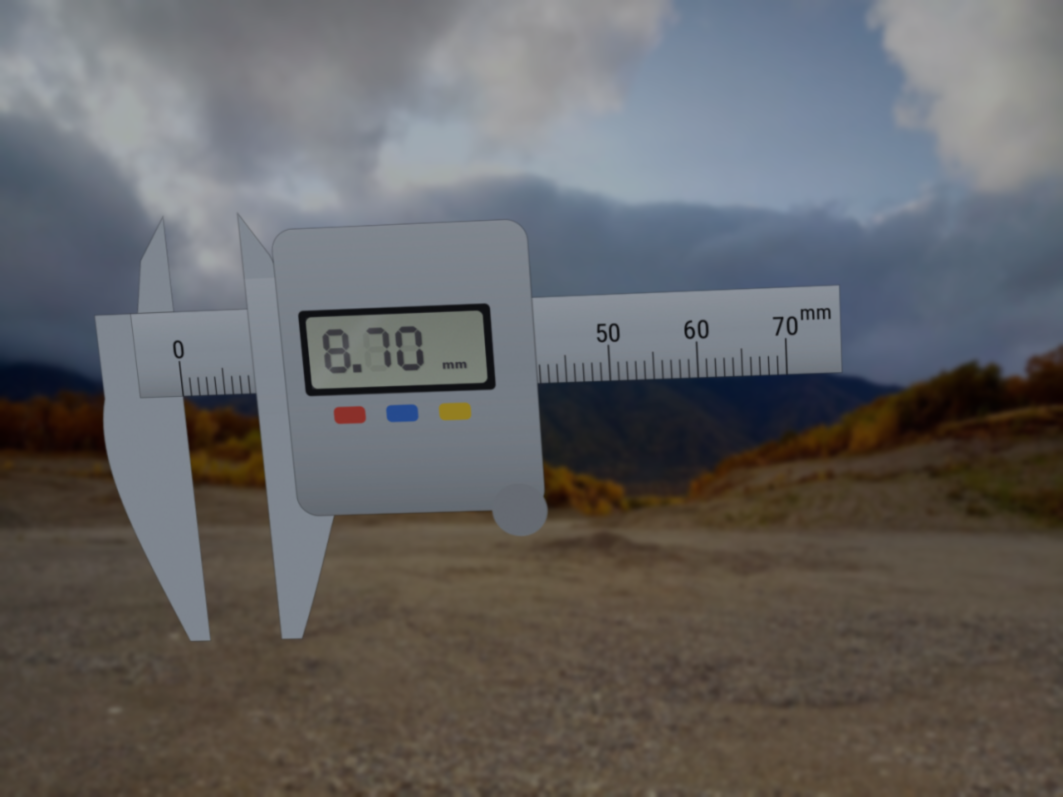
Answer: {"value": 8.70, "unit": "mm"}
